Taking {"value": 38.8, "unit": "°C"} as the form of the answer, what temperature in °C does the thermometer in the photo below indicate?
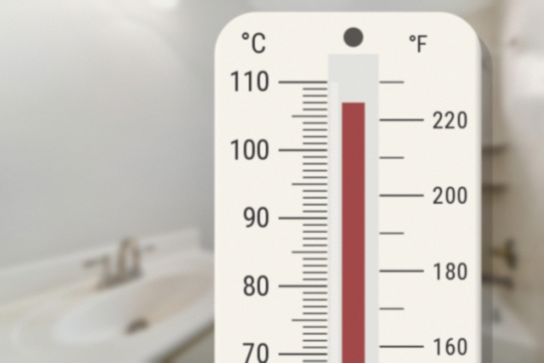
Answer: {"value": 107, "unit": "°C"}
